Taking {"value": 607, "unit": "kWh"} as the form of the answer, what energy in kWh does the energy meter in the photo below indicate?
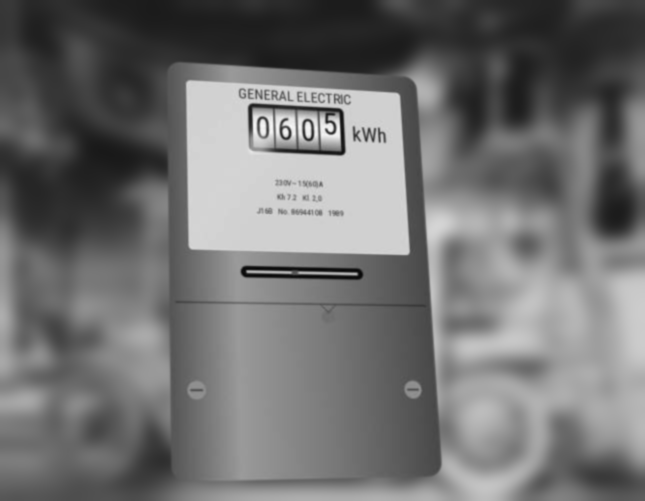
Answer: {"value": 605, "unit": "kWh"}
